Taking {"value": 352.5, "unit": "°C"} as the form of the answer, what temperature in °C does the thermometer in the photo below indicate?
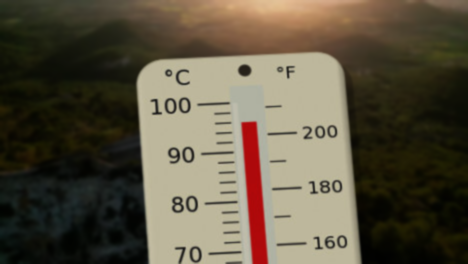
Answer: {"value": 96, "unit": "°C"}
